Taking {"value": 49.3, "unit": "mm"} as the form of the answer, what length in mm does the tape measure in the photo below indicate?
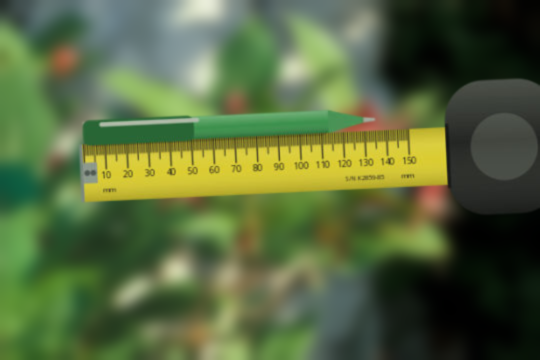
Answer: {"value": 135, "unit": "mm"}
